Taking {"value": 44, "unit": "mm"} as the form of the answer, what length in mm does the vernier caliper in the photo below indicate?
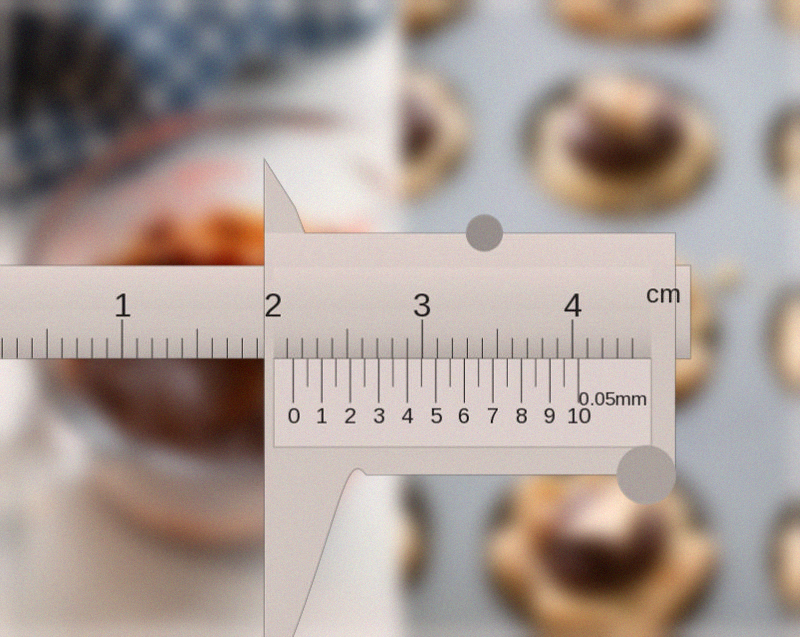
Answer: {"value": 21.4, "unit": "mm"}
